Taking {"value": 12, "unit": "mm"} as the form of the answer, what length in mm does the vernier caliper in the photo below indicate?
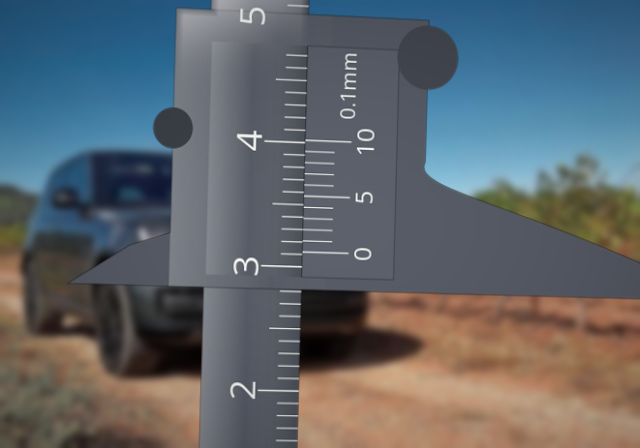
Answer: {"value": 31.2, "unit": "mm"}
